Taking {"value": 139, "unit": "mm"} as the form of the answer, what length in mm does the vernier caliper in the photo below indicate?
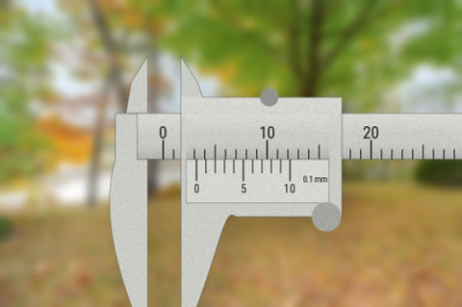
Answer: {"value": 3.2, "unit": "mm"}
